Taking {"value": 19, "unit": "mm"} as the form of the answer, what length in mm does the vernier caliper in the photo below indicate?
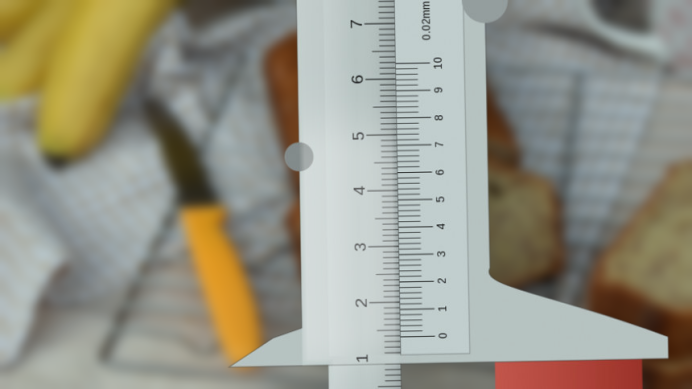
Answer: {"value": 13.8, "unit": "mm"}
